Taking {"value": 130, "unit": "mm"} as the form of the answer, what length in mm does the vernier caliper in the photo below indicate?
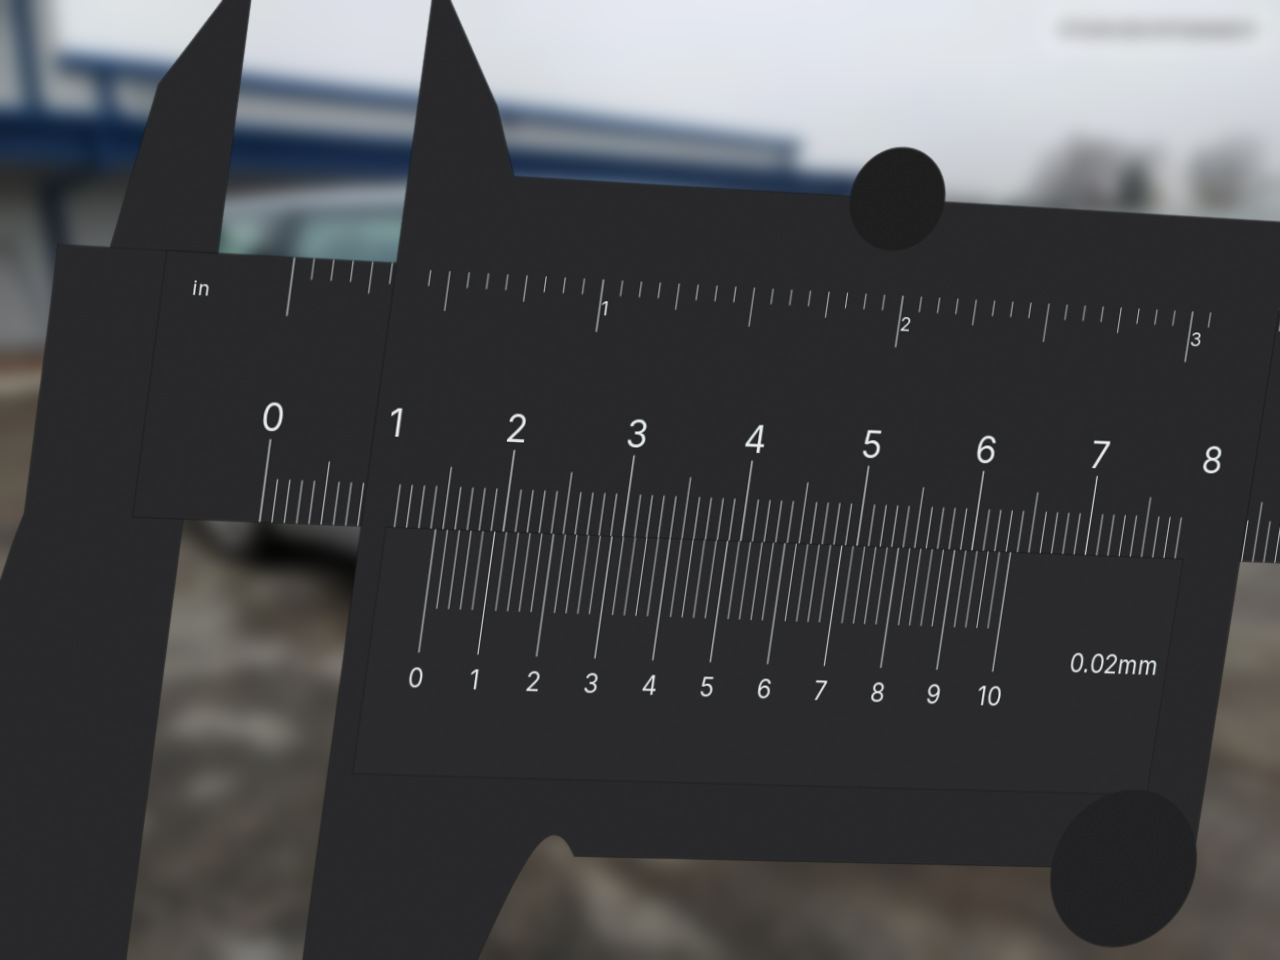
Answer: {"value": 14.4, "unit": "mm"}
